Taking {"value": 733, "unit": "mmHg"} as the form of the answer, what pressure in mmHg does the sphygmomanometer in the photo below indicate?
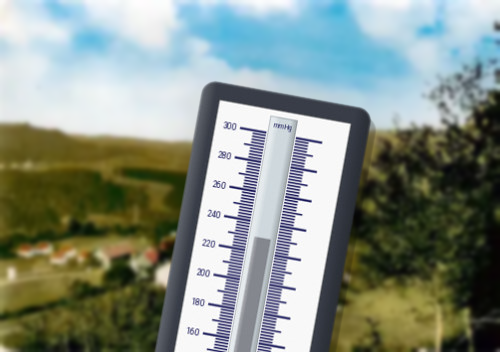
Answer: {"value": 230, "unit": "mmHg"}
